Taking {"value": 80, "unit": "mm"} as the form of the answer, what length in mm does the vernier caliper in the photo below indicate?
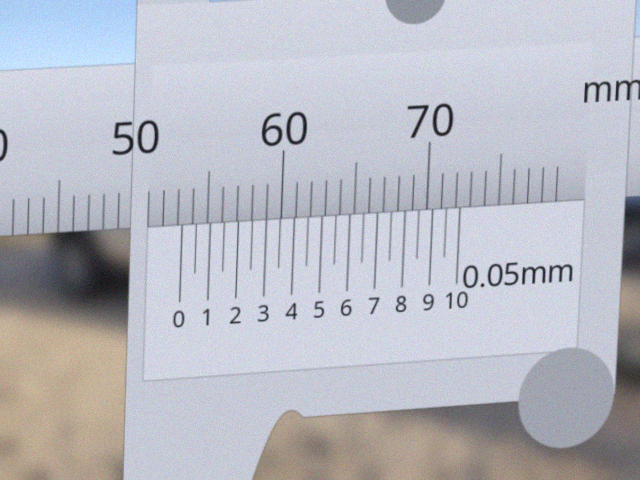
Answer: {"value": 53.3, "unit": "mm"}
